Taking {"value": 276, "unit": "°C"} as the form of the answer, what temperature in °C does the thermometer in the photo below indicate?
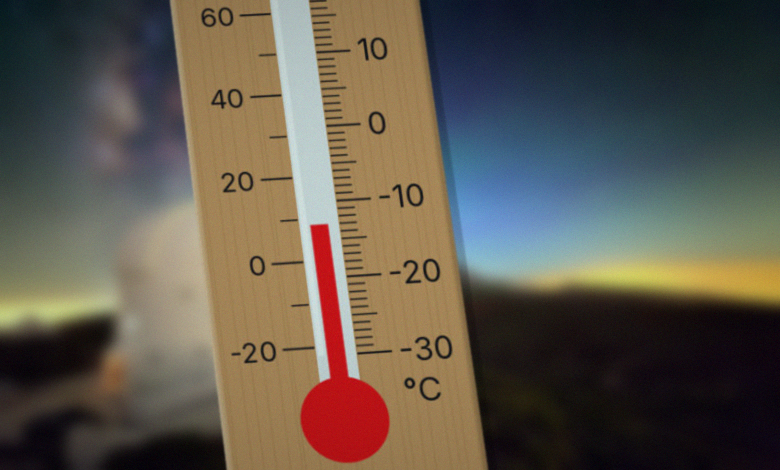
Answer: {"value": -13, "unit": "°C"}
